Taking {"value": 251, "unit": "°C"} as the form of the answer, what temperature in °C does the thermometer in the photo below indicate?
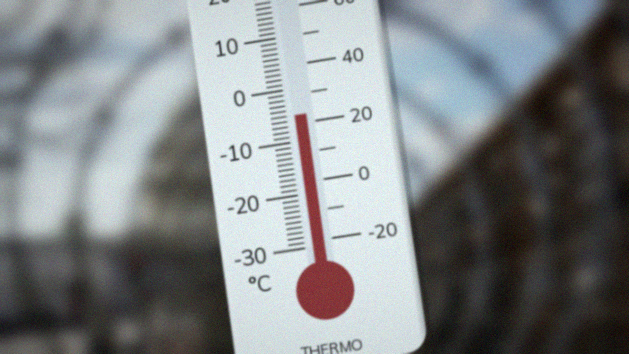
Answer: {"value": -5, "unit": "°C"}
